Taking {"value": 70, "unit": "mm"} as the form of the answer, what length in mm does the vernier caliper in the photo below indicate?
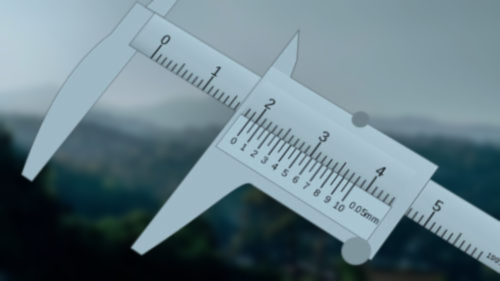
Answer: {"value": 19.0, "unit": "mm"}
